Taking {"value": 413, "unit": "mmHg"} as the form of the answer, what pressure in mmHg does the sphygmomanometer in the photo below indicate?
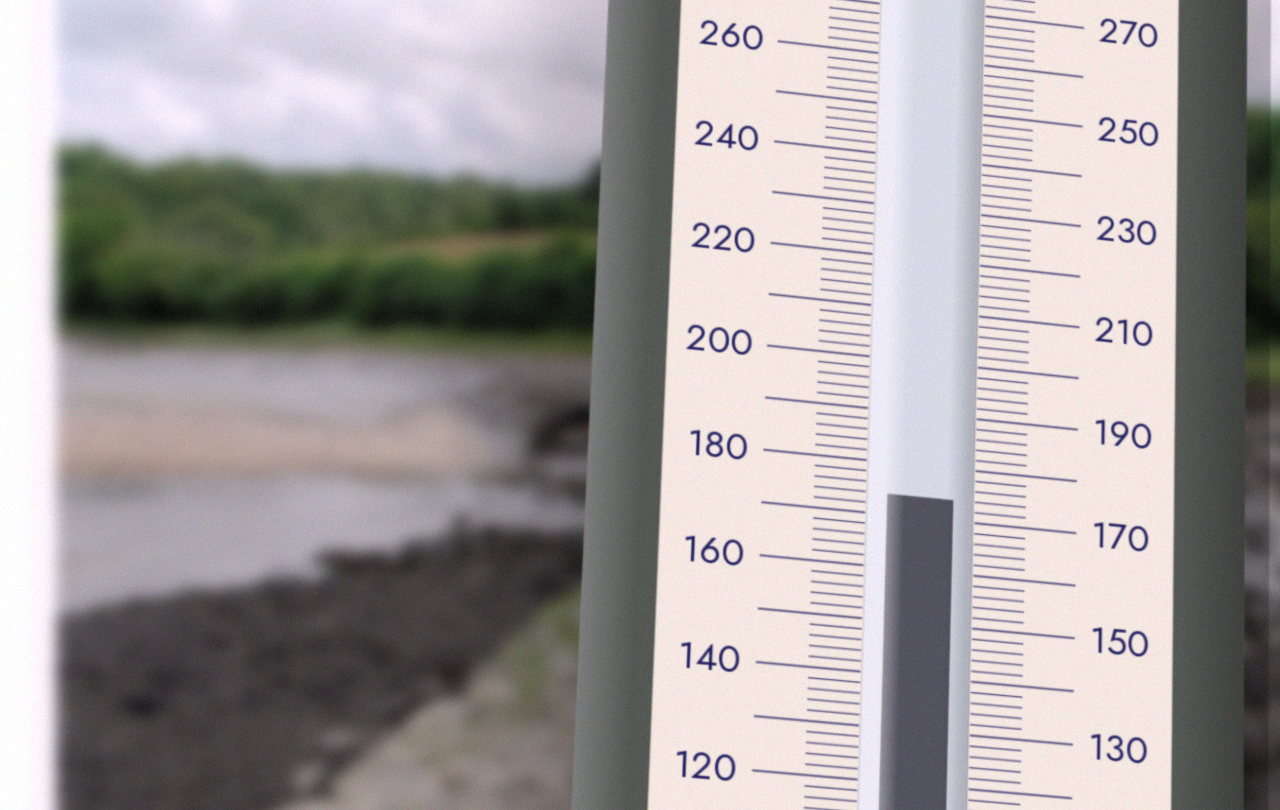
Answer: {"value": 174, "unit": "mmHg"}
